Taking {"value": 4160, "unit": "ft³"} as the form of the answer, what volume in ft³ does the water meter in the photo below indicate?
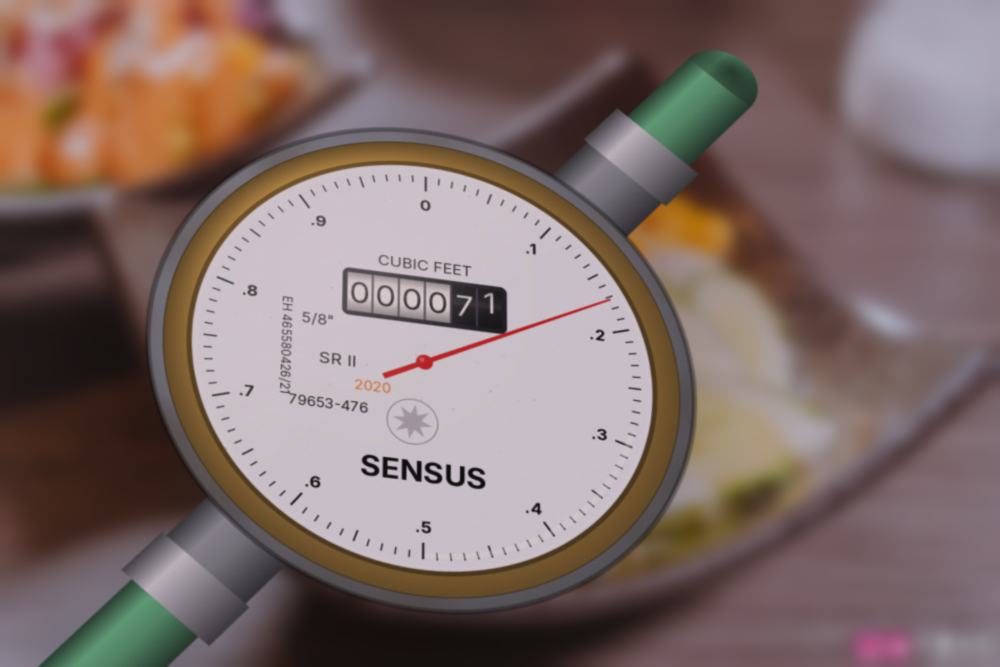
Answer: {"value": 71.17, "unit": "ft³"}
